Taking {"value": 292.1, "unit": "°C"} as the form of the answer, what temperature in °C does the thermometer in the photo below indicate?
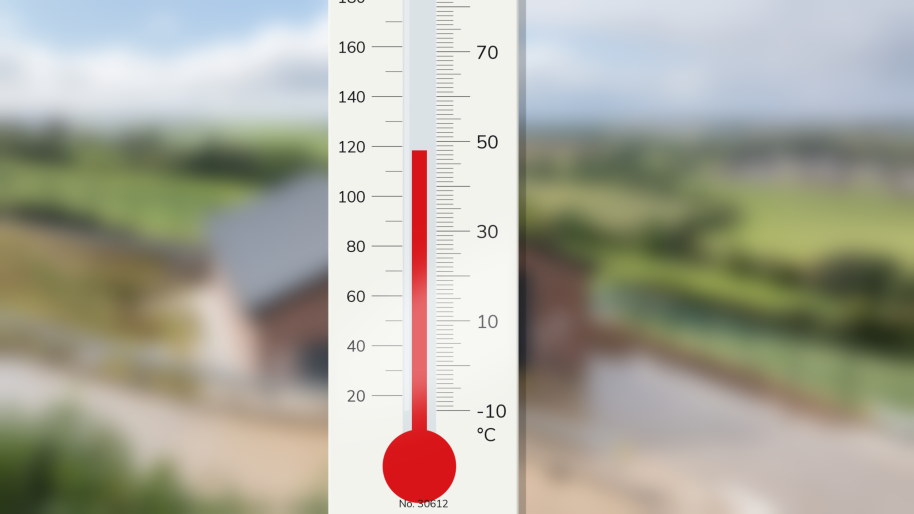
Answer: {"value": 48, "unit": "°C"}
